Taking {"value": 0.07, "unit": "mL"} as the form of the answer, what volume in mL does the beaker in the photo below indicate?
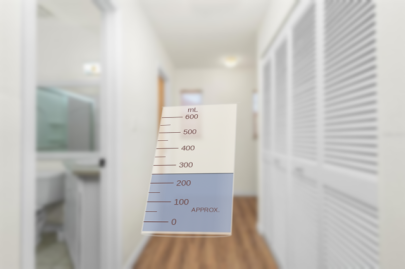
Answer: {"value": 250, "unit": "mL"}
